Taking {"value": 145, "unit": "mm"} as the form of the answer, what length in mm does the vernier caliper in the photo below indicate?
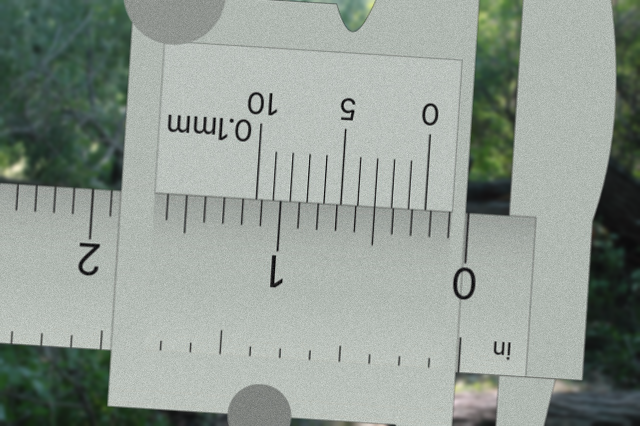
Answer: {"value": 2.3, "unit": "mm"}
